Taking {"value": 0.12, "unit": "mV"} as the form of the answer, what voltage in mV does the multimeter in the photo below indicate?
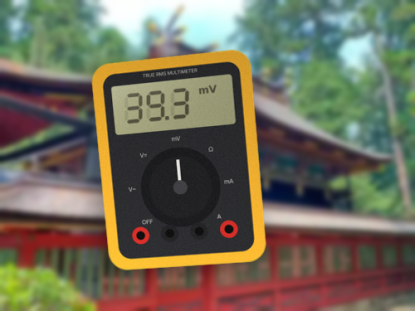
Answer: {"value": 39.3, "unit": "mV"}
